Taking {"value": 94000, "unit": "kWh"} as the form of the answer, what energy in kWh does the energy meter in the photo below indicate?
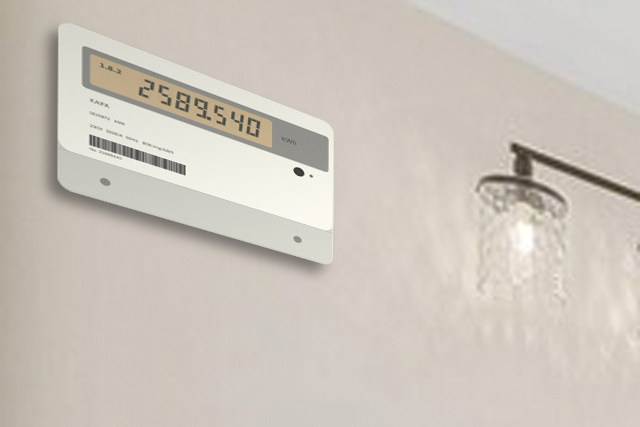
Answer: {"value": 2589.540, "unit": "kWh"}
